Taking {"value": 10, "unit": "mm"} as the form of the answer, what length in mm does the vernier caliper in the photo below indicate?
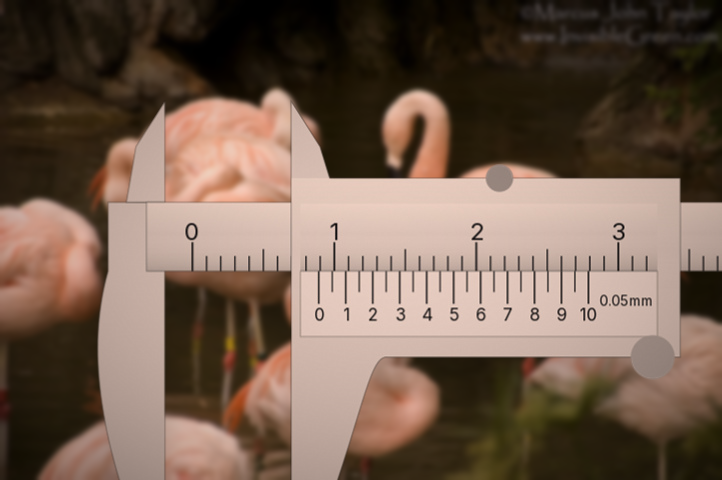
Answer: {"value": 8.9, "unit": "mm"}
